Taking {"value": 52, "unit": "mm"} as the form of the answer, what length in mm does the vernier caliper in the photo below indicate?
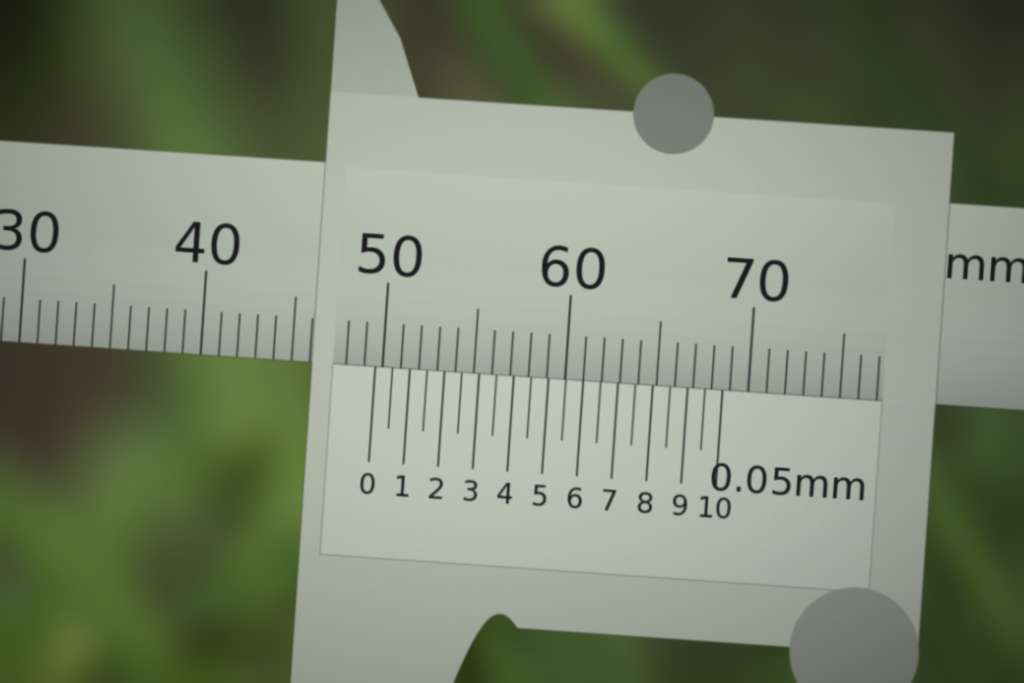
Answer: {"value": 49.6, "unit": "mm"}
